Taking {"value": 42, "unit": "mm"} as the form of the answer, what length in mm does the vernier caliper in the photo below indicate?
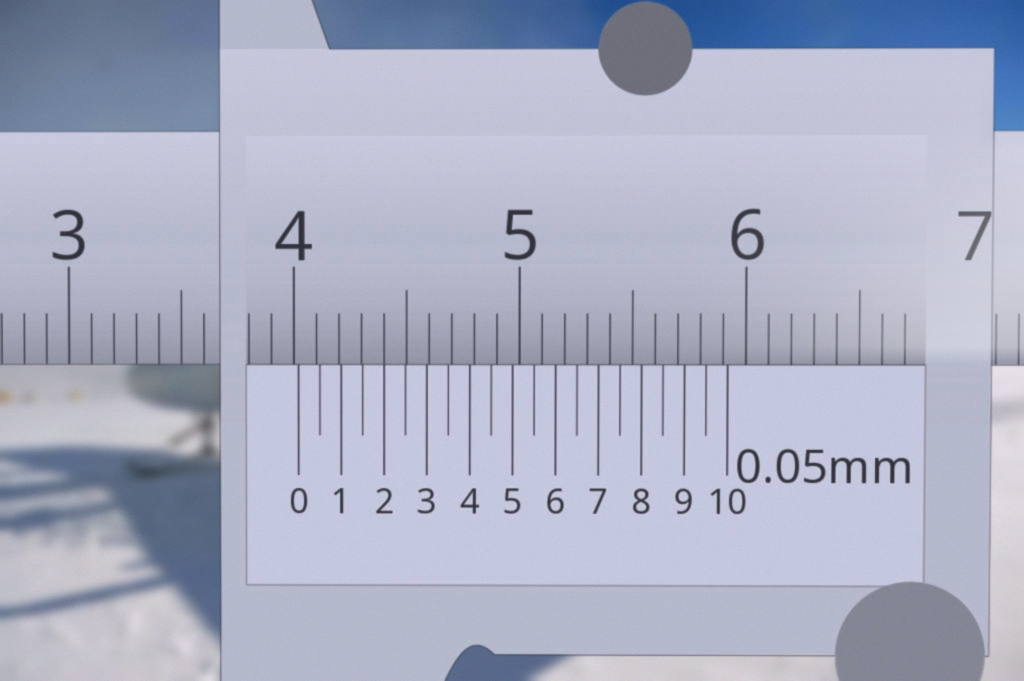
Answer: {"value": 40.2, "unit": "mm"}
